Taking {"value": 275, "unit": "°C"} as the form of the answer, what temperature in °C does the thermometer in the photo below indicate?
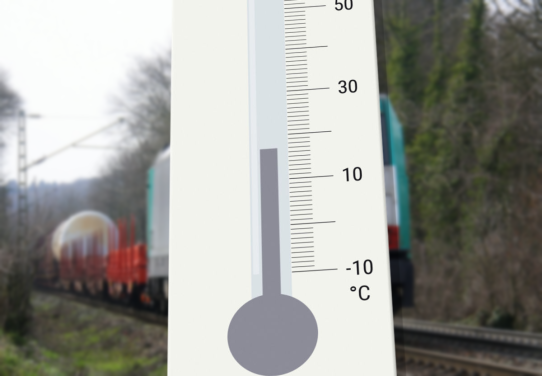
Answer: {"value": 17, "unit": "°C"}
